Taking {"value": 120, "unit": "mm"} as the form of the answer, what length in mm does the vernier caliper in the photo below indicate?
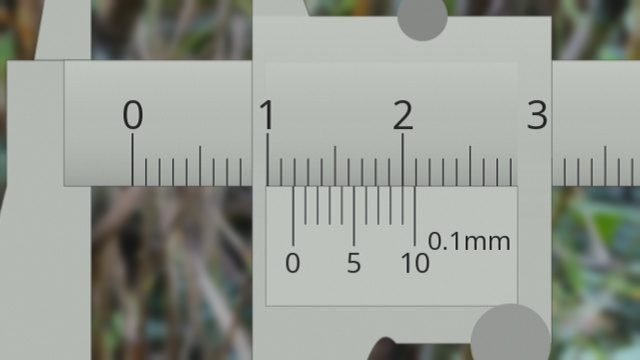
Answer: {"value": 11.9, "unit": "mm"}
